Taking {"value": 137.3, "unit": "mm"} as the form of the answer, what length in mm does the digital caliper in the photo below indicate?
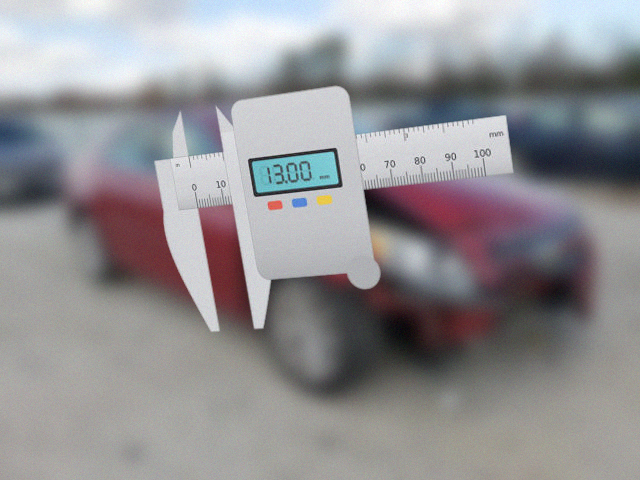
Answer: {"value": 13.00, "unit": "mm"}
